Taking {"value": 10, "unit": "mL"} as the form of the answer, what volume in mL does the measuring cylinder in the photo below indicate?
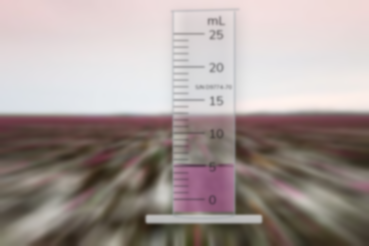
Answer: {"value": 5, "unit": "mL"}
